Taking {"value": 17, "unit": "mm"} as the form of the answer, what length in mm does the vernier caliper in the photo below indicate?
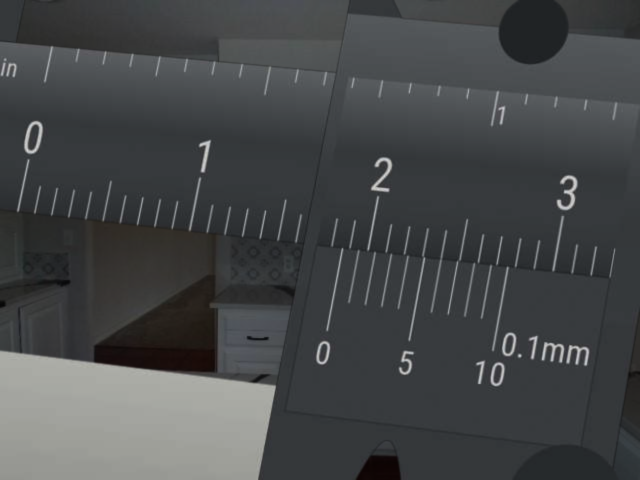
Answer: {"value": 18.6, "unit": "mm"}
